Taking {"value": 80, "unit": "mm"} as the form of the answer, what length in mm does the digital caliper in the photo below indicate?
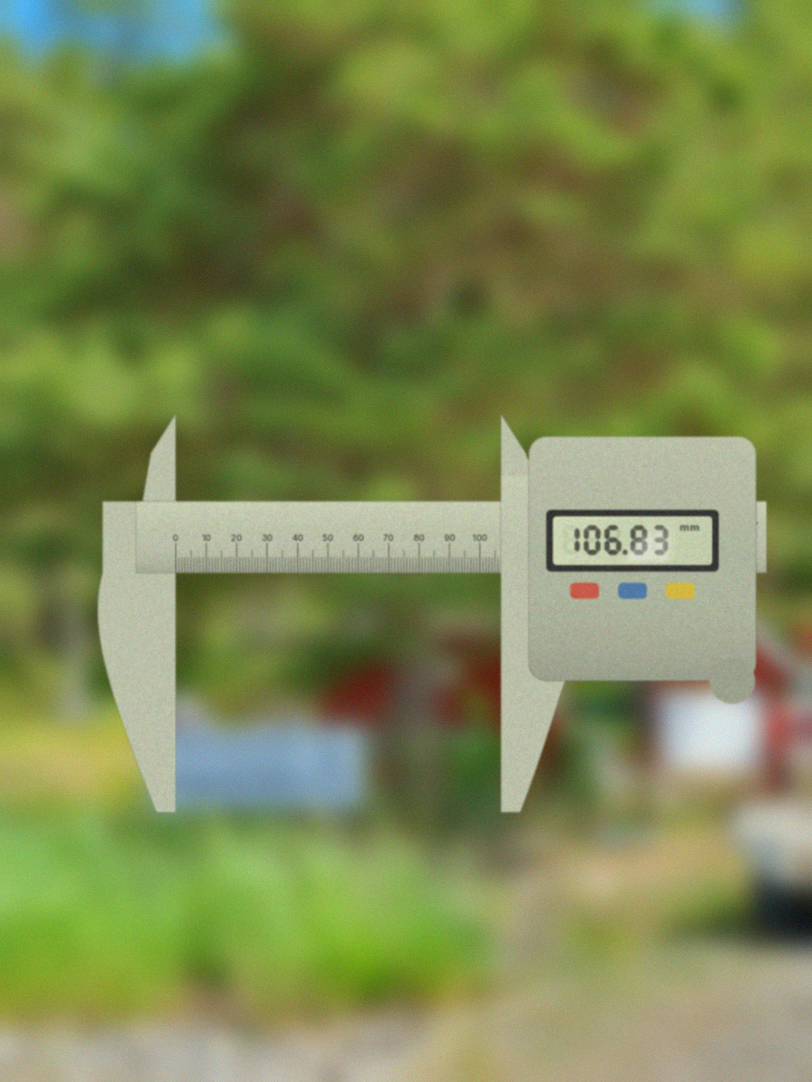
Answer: {"value": 106.83, "unit": "mm"}
